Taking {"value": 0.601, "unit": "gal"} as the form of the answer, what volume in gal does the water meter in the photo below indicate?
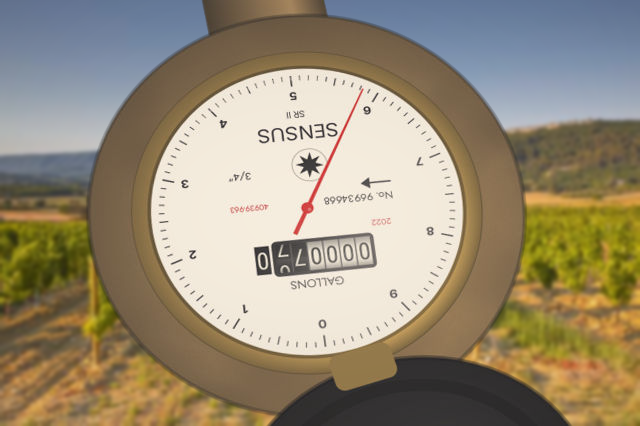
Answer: {"value": 765.8, "unit": "gal"}
